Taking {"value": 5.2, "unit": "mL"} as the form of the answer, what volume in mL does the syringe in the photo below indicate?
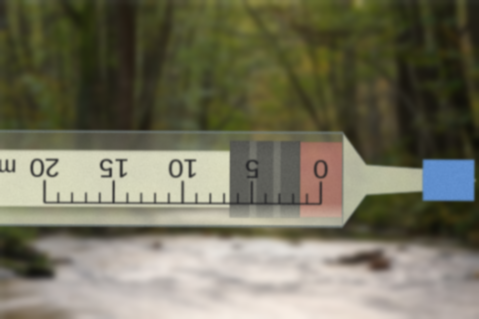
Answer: {"value": 1.5, "unit": "mL"}
